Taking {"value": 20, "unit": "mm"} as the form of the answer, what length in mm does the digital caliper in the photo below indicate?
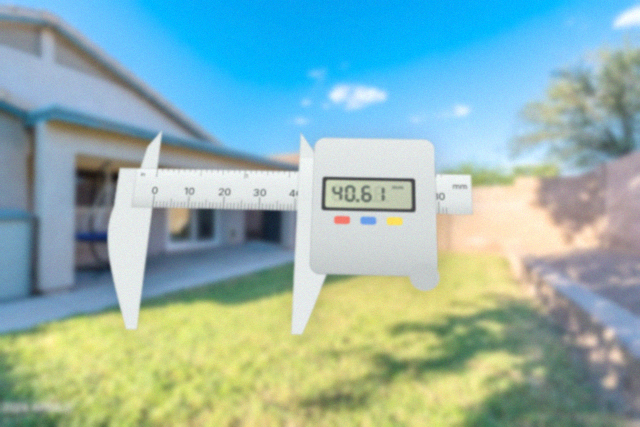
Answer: {"value": 40.61, "unit": "mm"}
